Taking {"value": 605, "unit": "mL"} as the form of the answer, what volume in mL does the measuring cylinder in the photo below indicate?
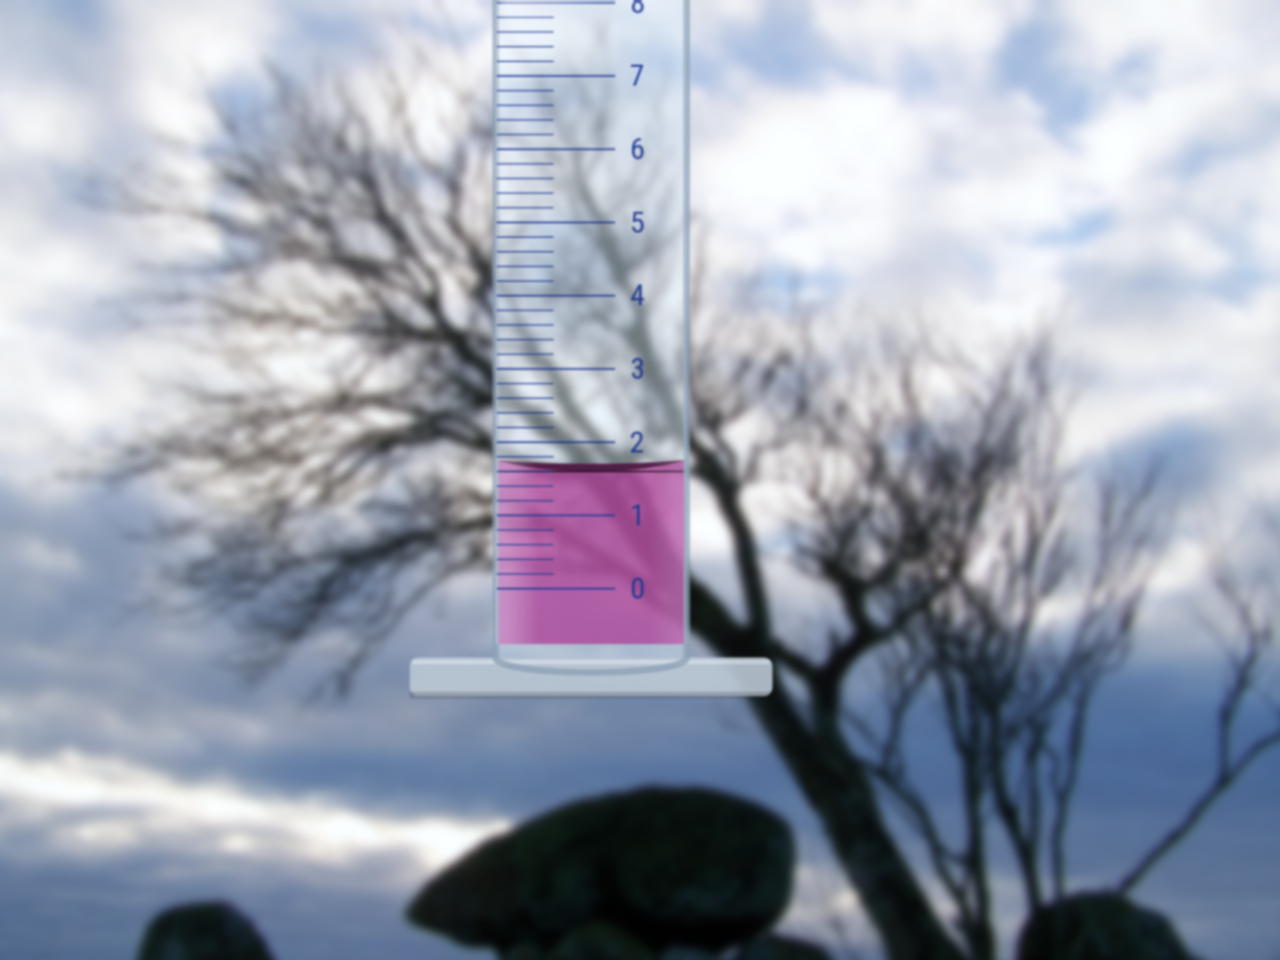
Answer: {"value": 1.6, "unit": "mL"}
